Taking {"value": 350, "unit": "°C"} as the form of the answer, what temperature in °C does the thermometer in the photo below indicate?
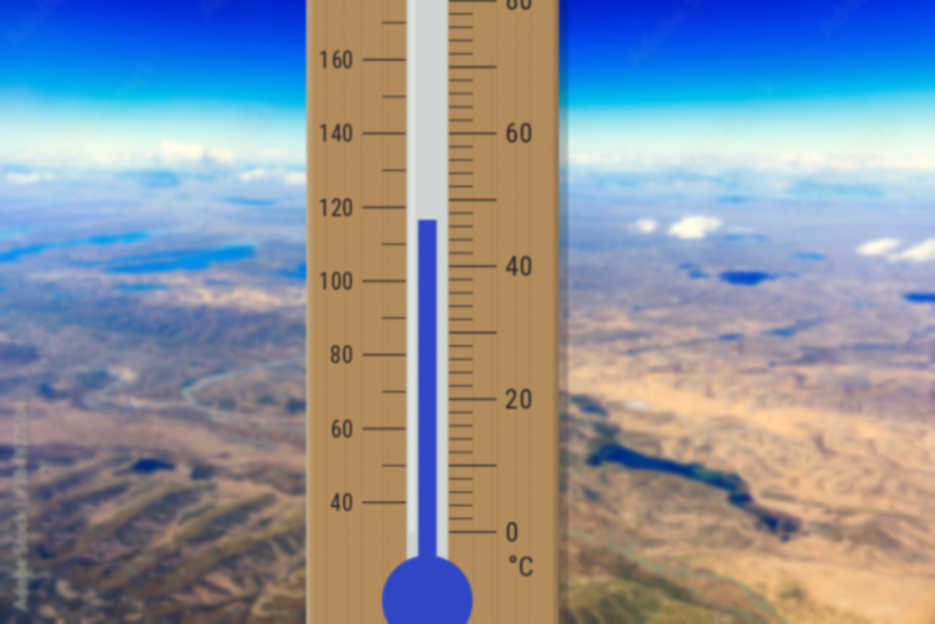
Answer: {"value": 47, "unit": "°C"}
